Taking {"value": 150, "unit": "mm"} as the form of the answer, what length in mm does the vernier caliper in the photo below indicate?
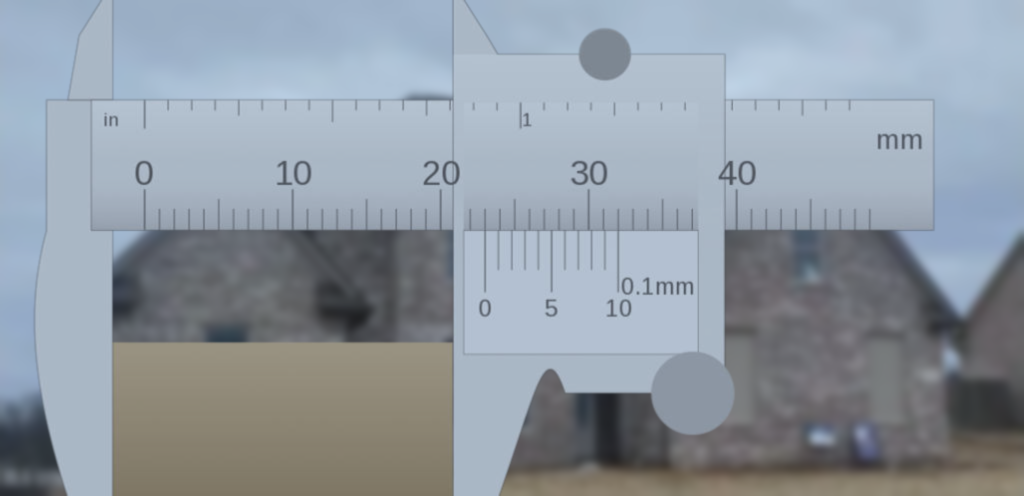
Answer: {"value": 23.0, "unit": "mm"}
